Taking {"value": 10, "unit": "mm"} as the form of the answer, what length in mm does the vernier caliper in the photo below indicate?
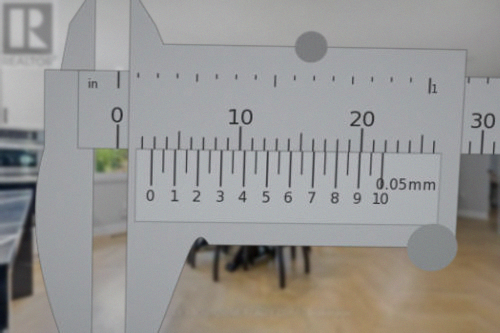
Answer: {"value": 2.8, "unit": "mm"}
